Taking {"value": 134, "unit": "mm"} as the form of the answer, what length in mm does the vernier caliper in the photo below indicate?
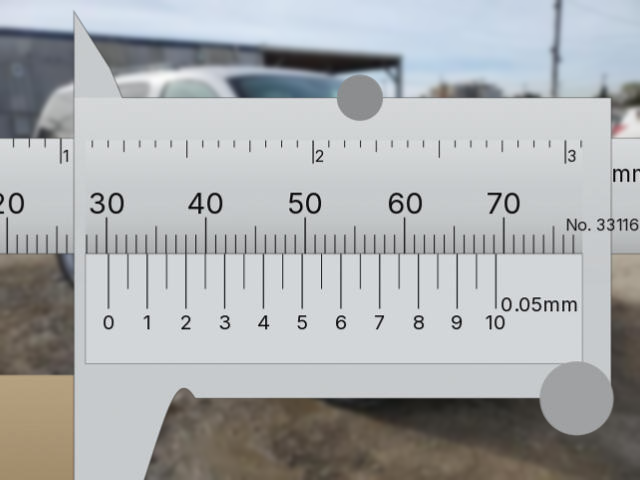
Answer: {"value": 30.2, "unit": "mm"}
